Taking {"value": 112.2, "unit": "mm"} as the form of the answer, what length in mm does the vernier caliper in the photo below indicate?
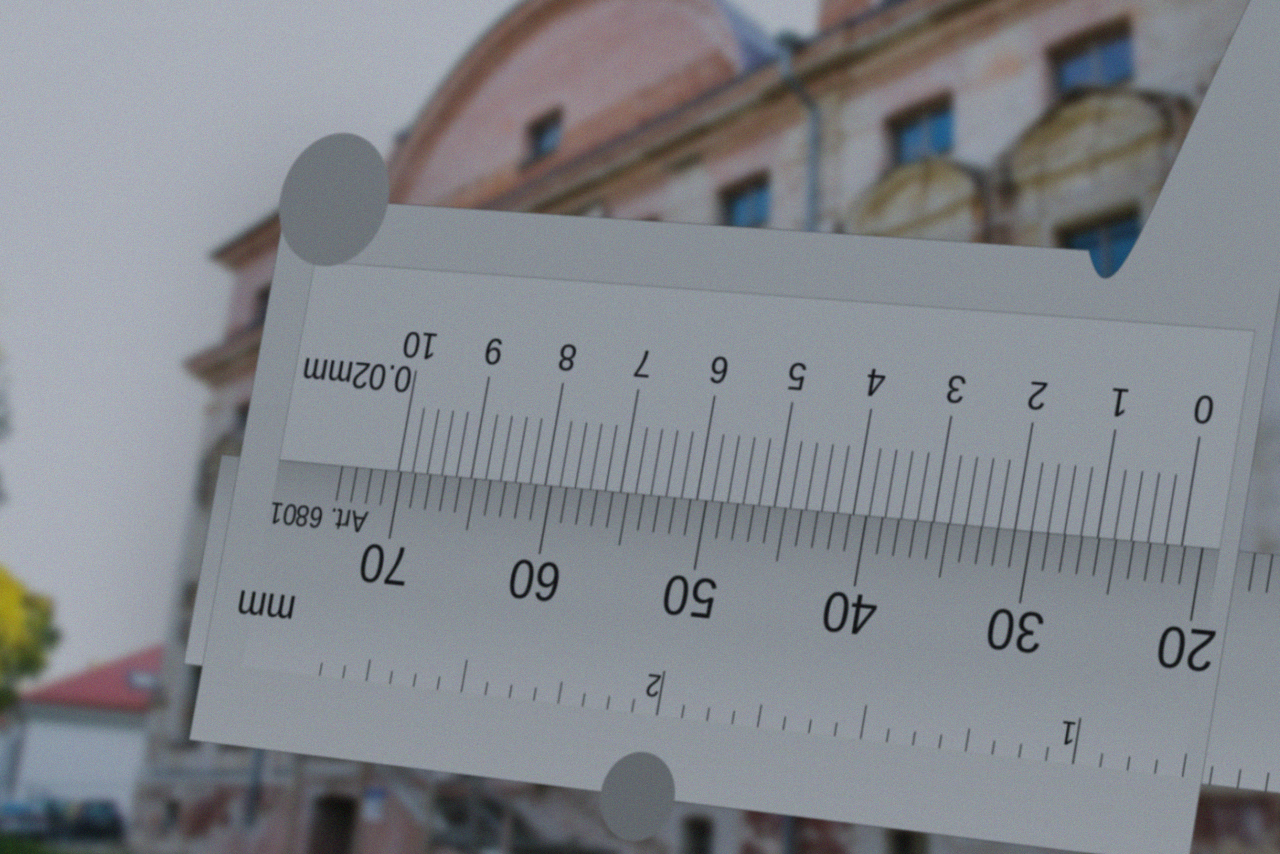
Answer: {"value": 21.2, "unit": "mm"}
